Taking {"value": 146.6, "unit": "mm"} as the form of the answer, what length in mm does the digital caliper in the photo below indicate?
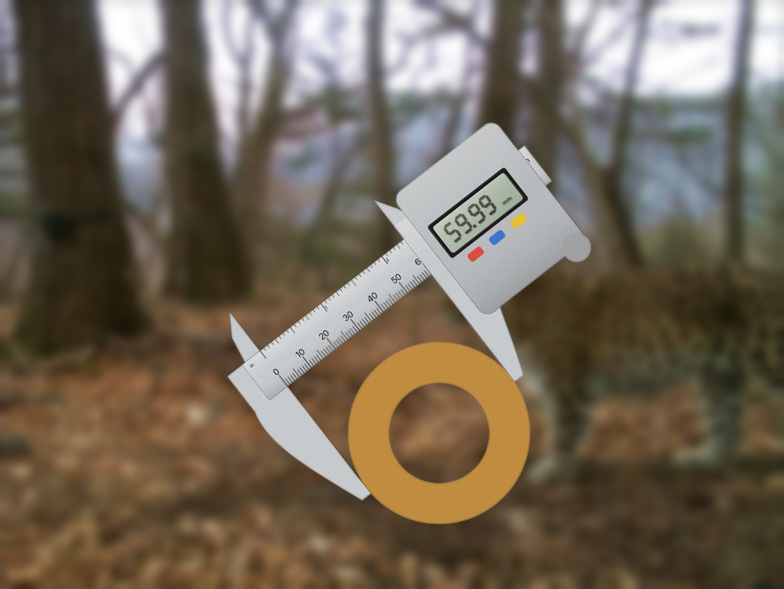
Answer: {"value": 59.99, "unit": "mm"}
